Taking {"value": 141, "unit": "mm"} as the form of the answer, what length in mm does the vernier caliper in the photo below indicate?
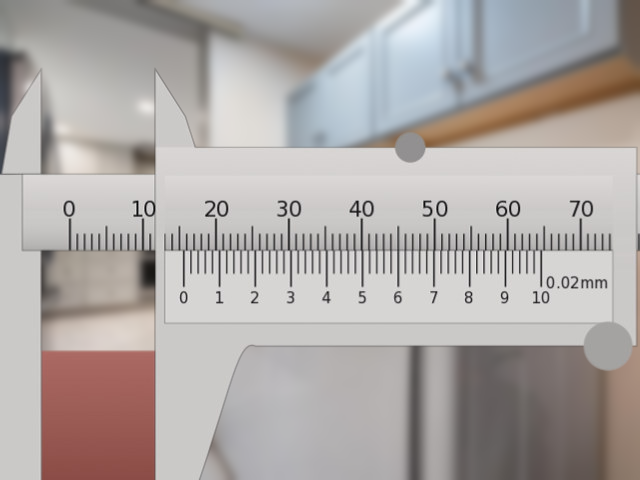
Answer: {"value": 15.6, "unit": "mm"}
